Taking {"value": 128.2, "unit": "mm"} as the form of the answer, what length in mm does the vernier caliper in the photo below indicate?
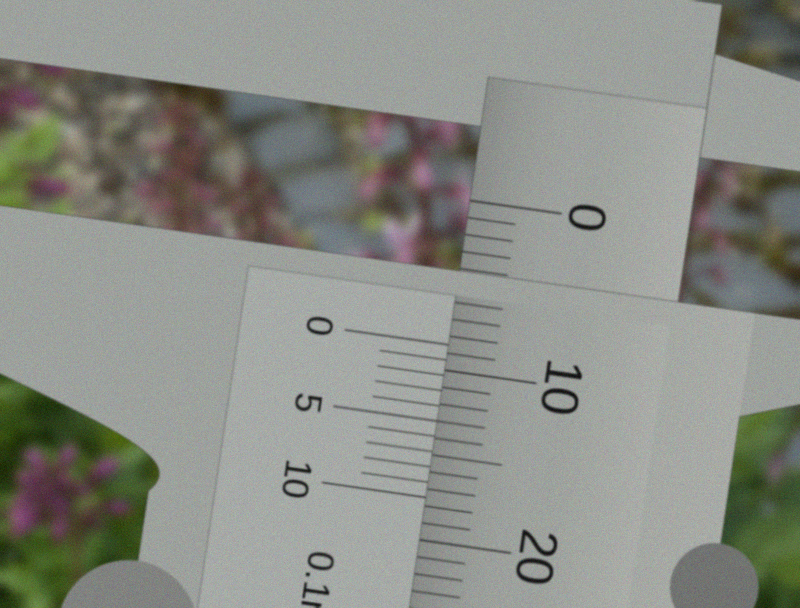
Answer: {"value": 8.5, "unit": "mm"}
